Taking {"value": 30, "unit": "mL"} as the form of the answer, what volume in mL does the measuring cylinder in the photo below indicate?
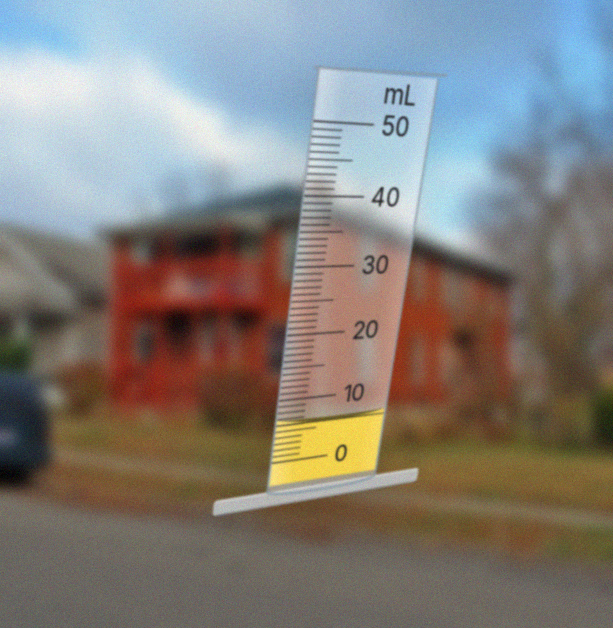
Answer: {"value": 6, "unit": "mL"}
